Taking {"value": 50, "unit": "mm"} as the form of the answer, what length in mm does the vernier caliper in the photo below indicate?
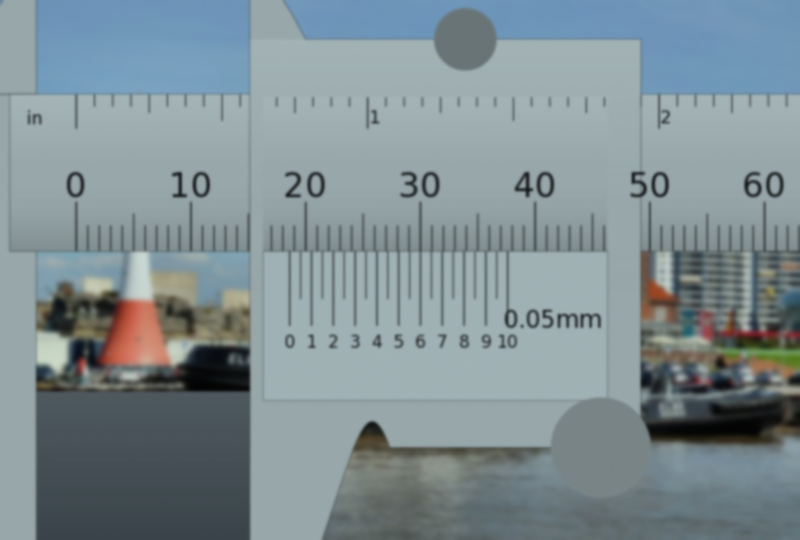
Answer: {"value": 18.6, "unit": "mm"}
